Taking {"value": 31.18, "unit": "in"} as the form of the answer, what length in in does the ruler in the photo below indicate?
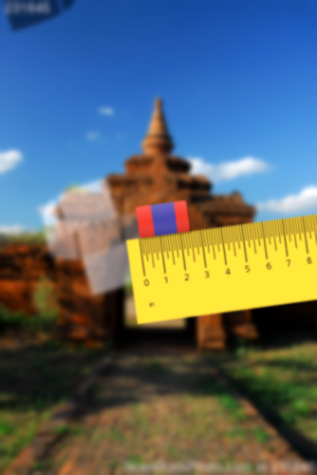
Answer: {"value": 2.5, "unit": "in"}
